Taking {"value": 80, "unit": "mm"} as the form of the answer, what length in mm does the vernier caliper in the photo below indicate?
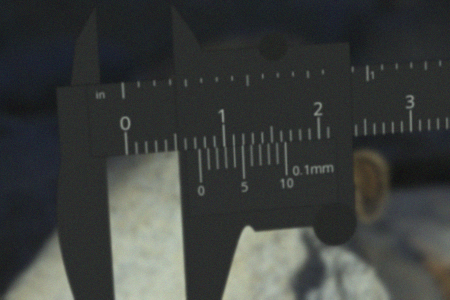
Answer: {"value": 7.4, "unit": "mm"}
